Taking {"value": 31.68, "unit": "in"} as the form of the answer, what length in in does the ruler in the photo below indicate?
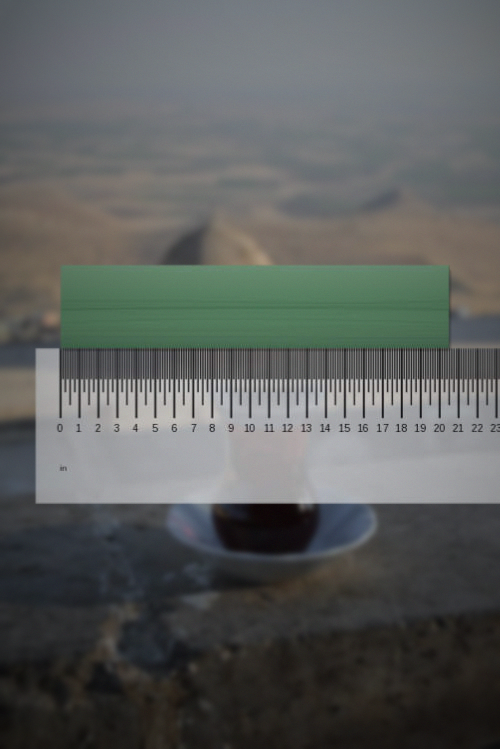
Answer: {"value": 20.5, "unit": "in"}
